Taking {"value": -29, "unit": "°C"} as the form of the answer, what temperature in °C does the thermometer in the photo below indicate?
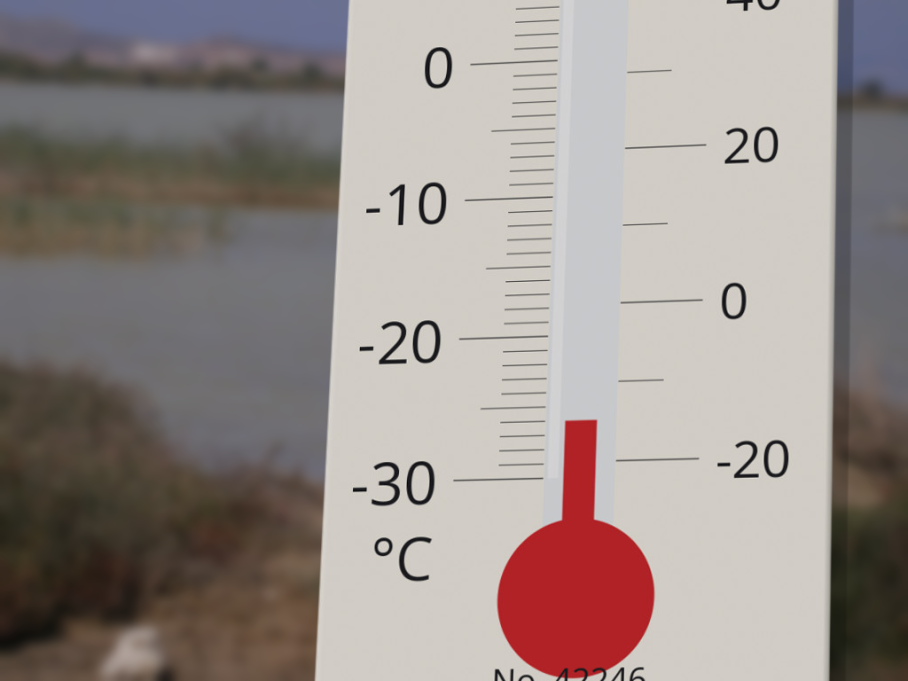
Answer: {"value": -26, "unit": "°C"}
